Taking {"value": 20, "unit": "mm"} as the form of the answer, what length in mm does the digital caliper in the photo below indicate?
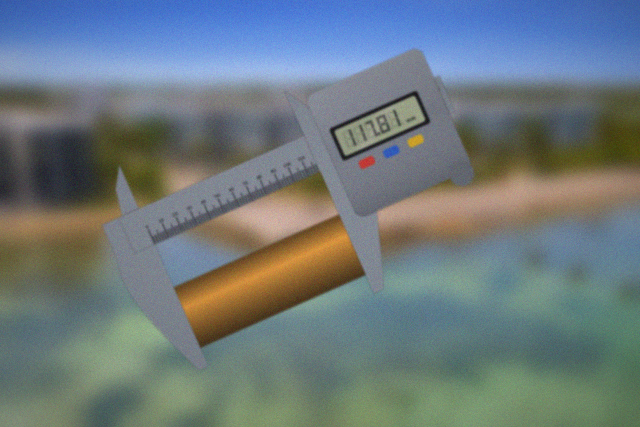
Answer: {"value": 117.81, "unit": "mm"}
